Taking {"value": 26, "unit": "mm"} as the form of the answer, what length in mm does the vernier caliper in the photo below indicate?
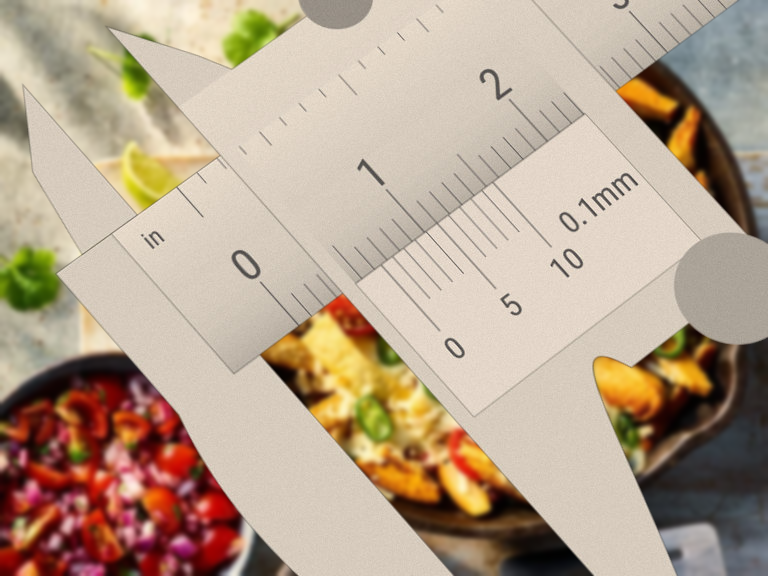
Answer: {"value": 6.5, "unit": "mm"}
